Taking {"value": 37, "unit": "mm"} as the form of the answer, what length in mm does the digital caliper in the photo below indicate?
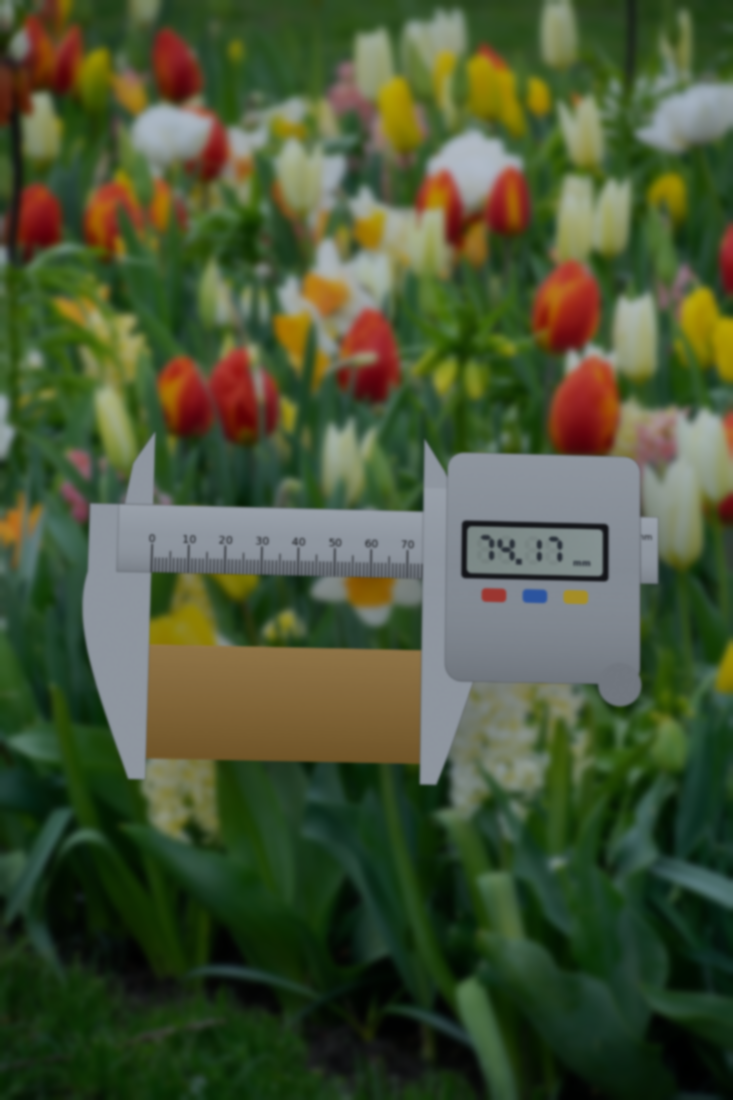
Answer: {"value": 74.17, "unit": "mm"}
